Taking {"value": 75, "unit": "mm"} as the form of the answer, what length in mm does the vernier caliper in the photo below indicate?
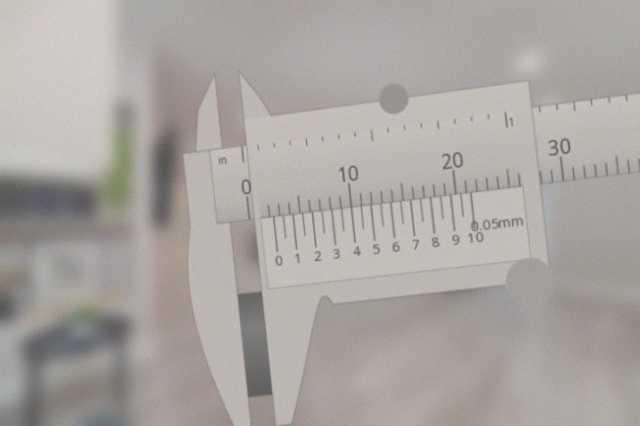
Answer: {"value": 2.4, "unit": "mm"}
